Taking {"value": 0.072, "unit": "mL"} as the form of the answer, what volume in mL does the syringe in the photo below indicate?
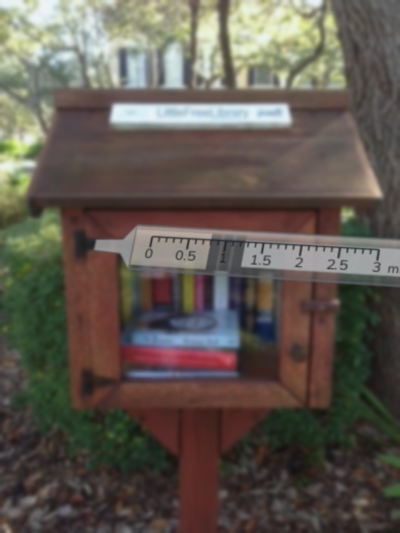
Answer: {"value": 0.8, "unit": "mL"}
